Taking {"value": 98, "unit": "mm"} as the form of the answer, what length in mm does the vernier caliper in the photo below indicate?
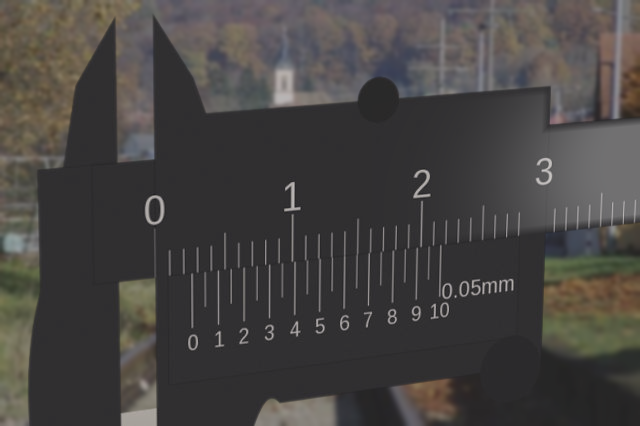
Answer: {"value": 2.6, "unit": "mm"}
